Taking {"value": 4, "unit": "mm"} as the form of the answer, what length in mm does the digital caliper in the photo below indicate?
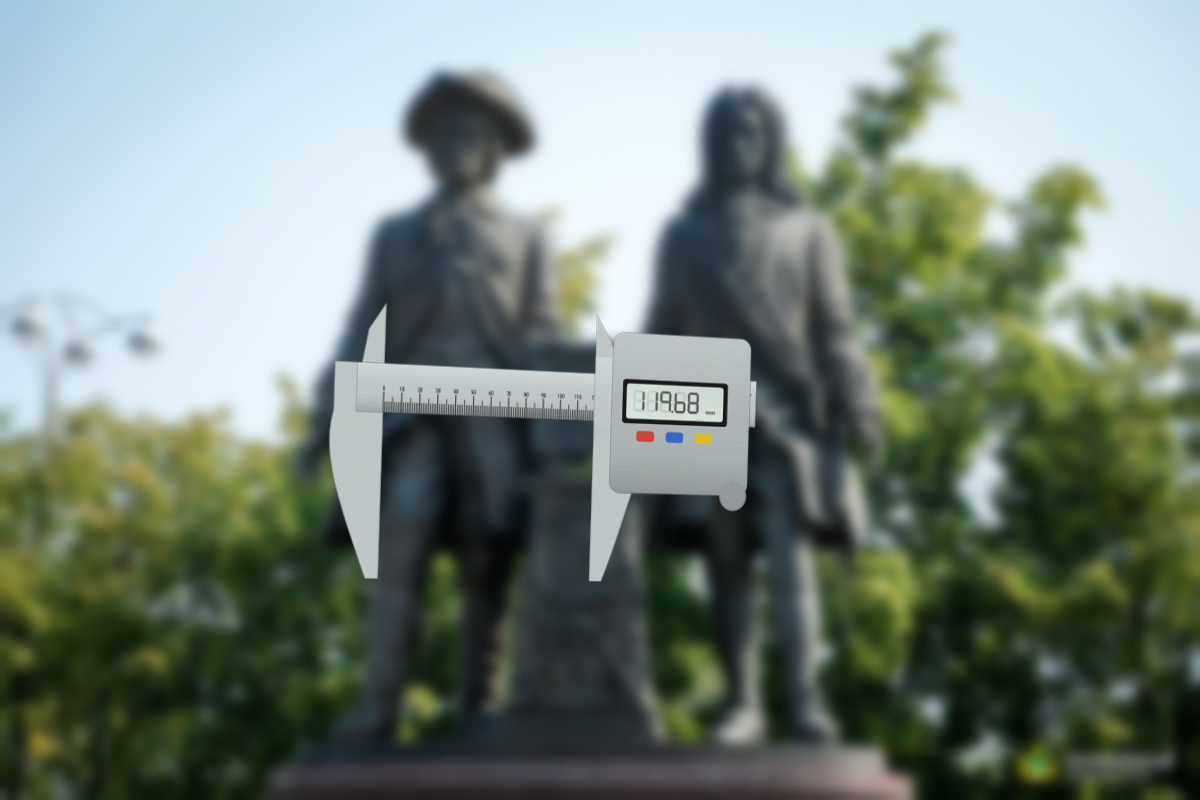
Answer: {"value": 119.68, "unit": "mm"}
